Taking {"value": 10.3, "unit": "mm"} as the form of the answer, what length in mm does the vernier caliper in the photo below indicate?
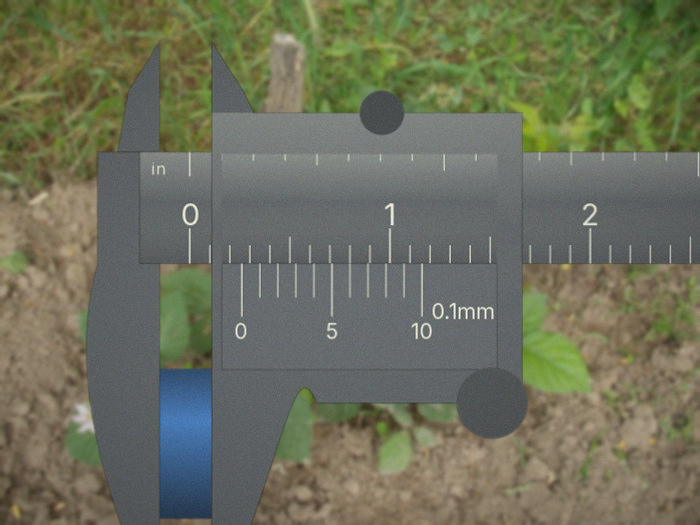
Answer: {"value": 2.6, "unit": "mm"}
